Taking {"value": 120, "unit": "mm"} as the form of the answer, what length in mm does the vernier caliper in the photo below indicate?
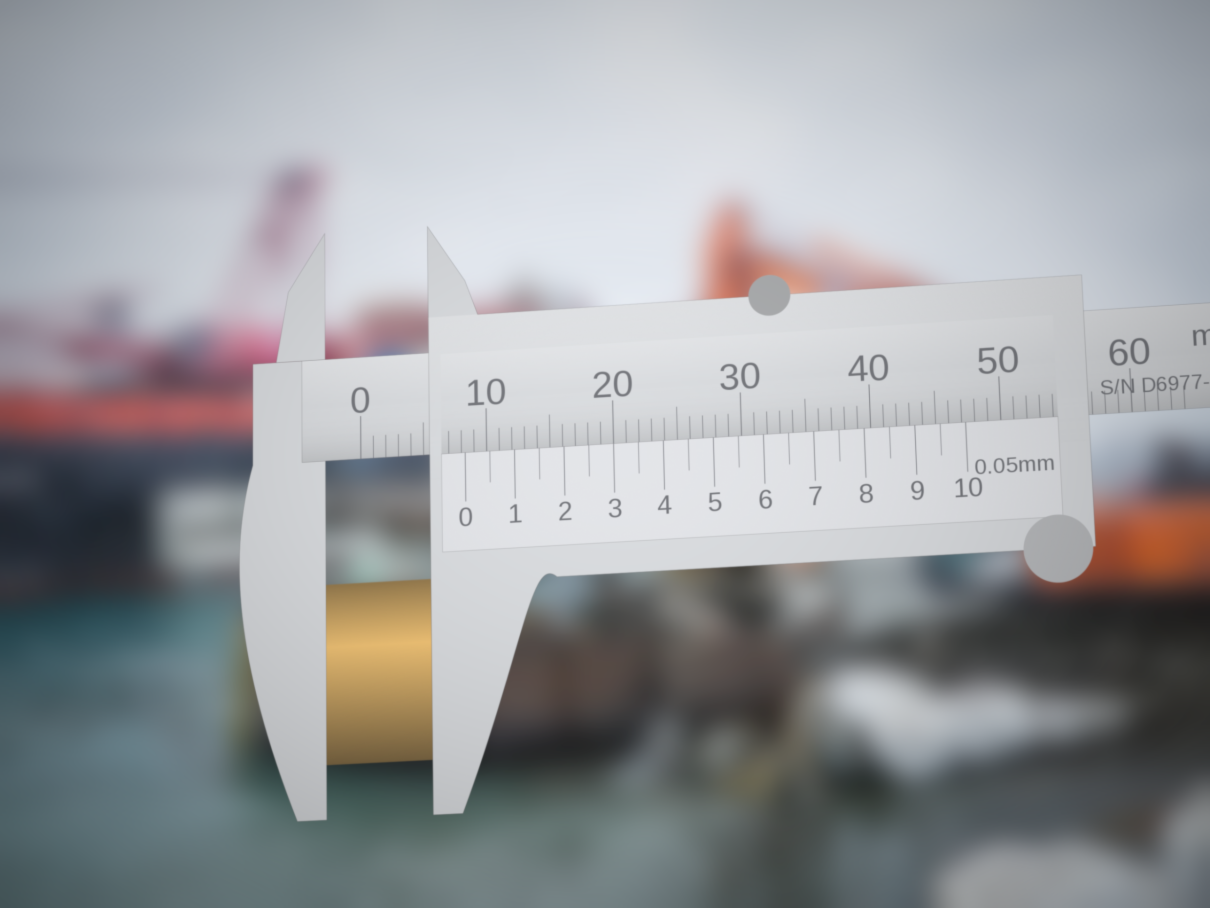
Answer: {"value": 8.3, "unit": "mm"}
